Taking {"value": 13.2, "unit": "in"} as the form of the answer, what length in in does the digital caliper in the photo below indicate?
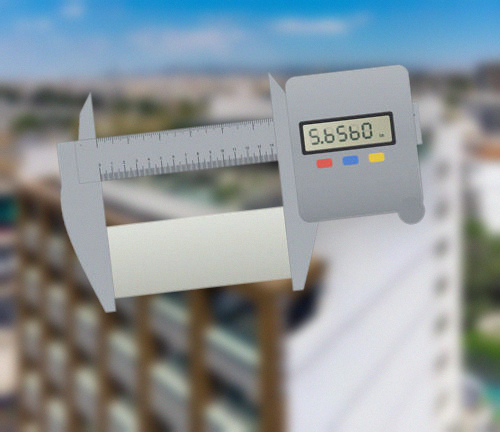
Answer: {"value": 5.6560, "unit": "in"}
